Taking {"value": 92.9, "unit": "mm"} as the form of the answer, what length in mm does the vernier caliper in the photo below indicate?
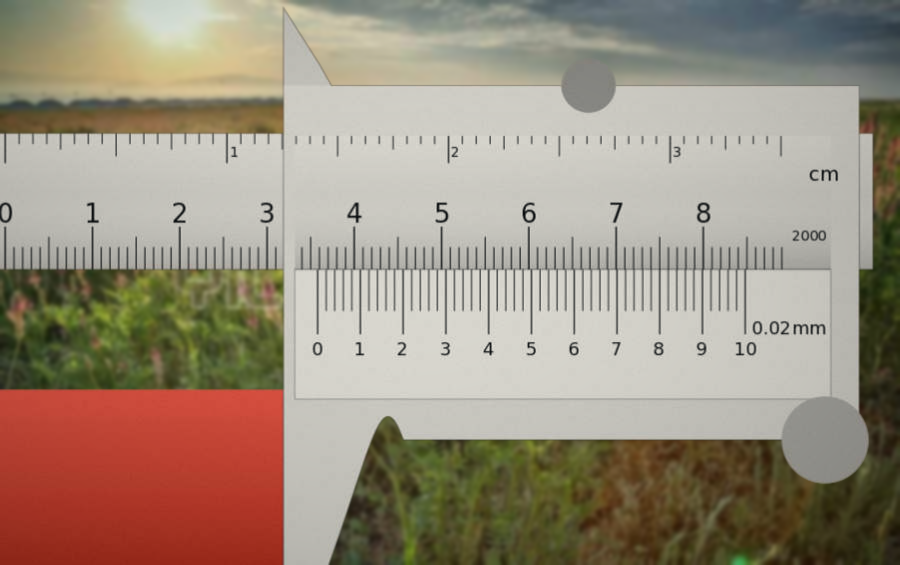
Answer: {"value": 35.8, "unit": "mm"}
